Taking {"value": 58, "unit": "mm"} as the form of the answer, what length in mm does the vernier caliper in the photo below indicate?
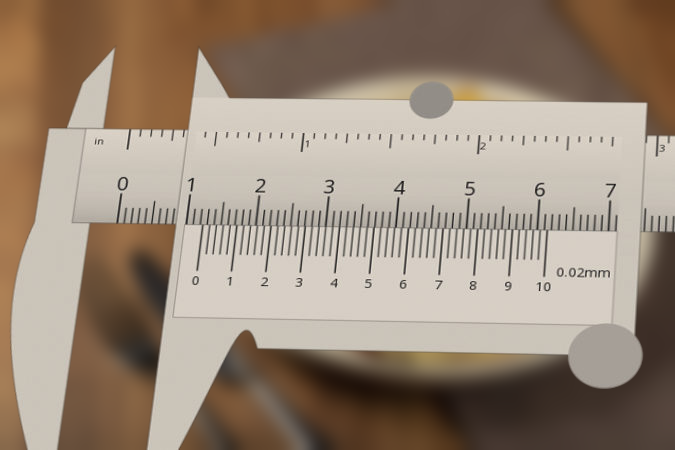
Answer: {"value": 12.4, "unit": "mm"}
